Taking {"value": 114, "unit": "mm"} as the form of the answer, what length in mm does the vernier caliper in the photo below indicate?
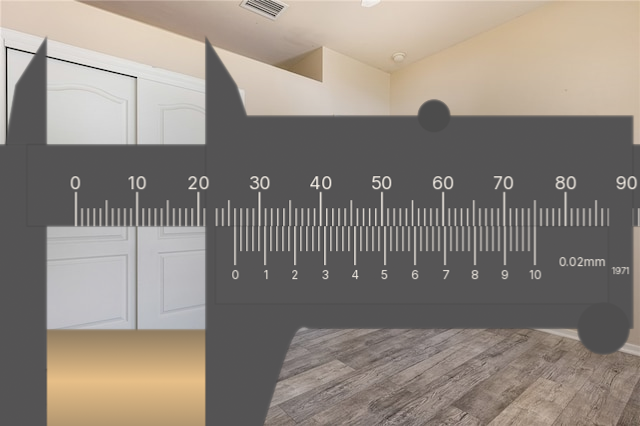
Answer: {"value": 26.0, "unit": "mm"}
